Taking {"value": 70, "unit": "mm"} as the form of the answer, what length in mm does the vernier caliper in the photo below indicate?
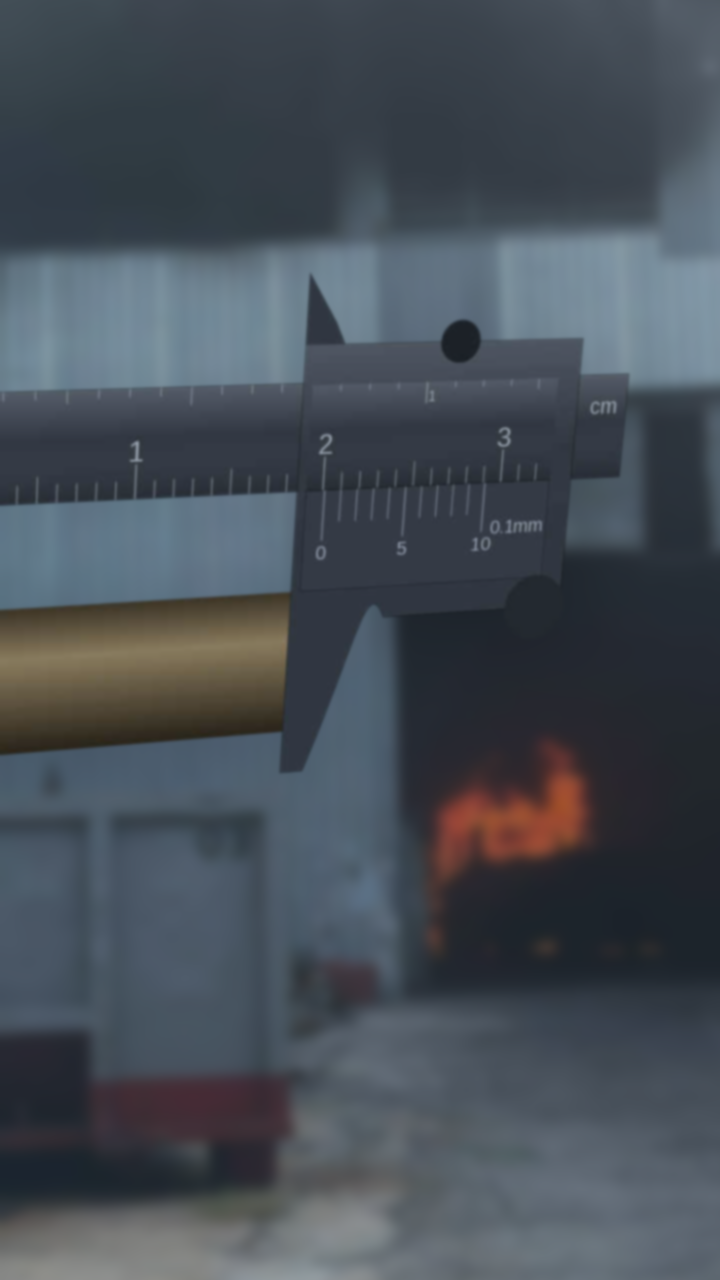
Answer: {"value": 20.1, "unit": "mm"}
